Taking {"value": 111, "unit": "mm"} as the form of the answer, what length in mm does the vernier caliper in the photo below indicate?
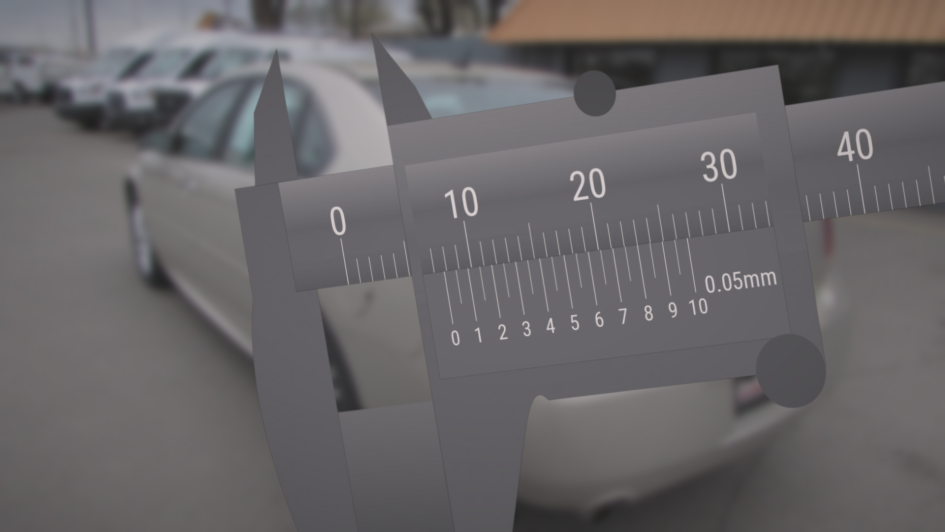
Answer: {"value": 7.8, "unit": "mm"}
